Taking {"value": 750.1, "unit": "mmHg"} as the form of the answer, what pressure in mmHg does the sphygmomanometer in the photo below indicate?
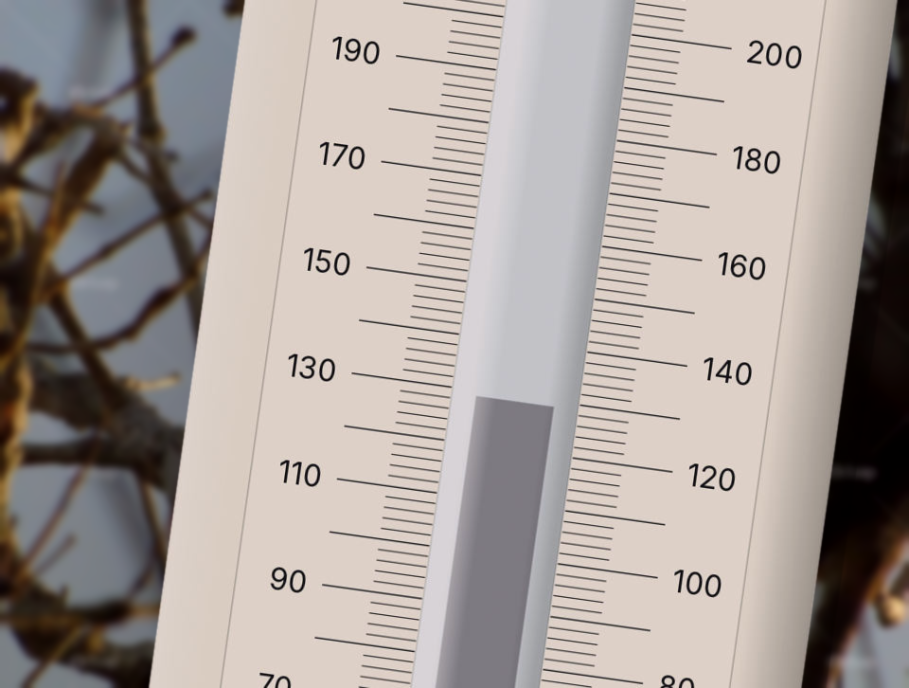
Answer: {"value": 129, "unit": "mmHg"}
